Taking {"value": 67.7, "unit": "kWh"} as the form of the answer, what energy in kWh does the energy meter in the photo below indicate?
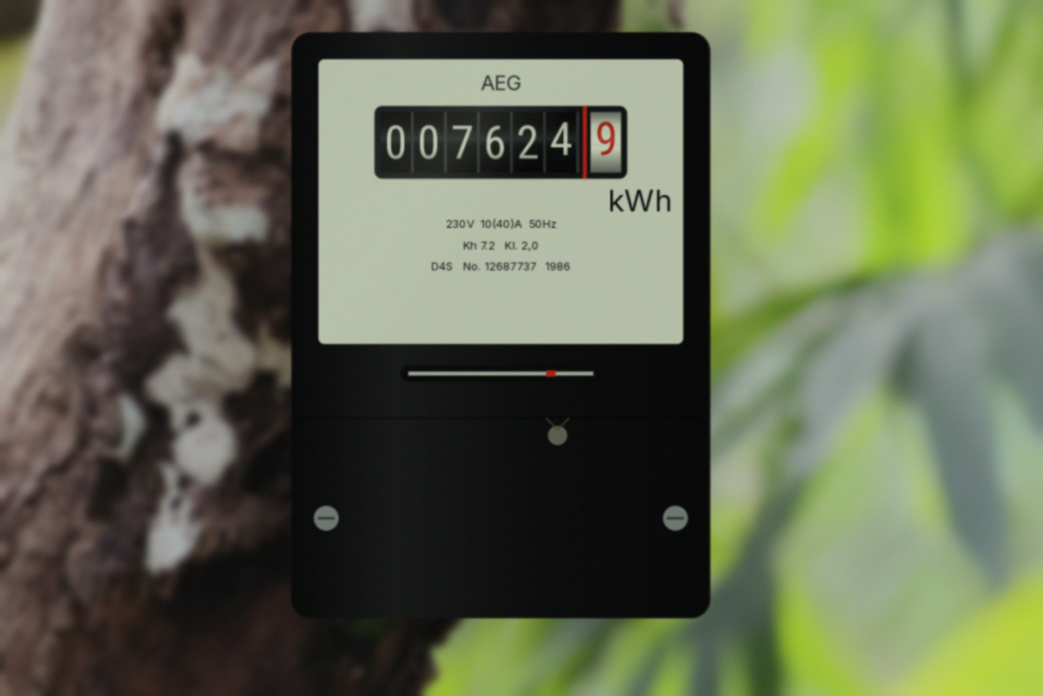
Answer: {"value": 7624.9, "unit": "kWh"}
